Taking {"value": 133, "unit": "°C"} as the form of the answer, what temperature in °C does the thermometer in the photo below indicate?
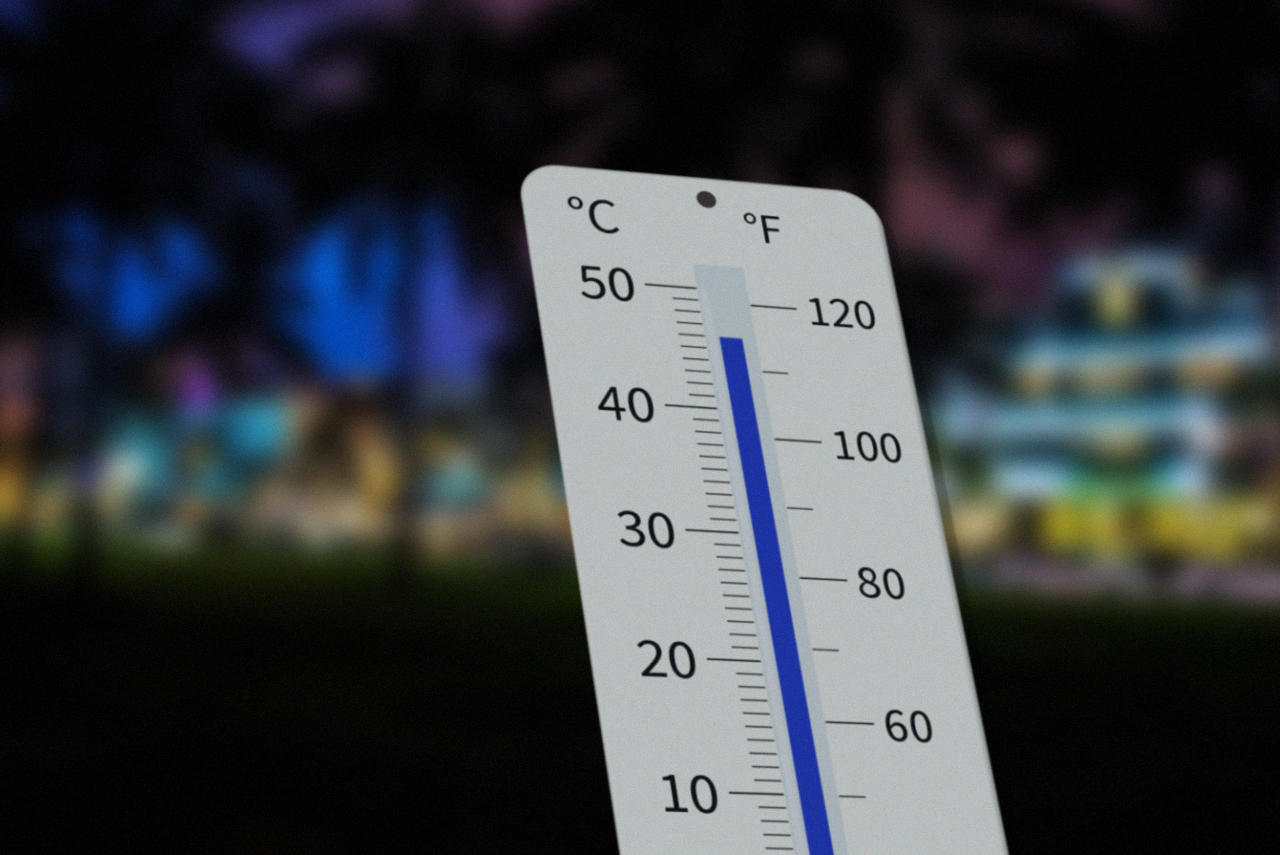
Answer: {"value": 46, "unit": "°C"}
